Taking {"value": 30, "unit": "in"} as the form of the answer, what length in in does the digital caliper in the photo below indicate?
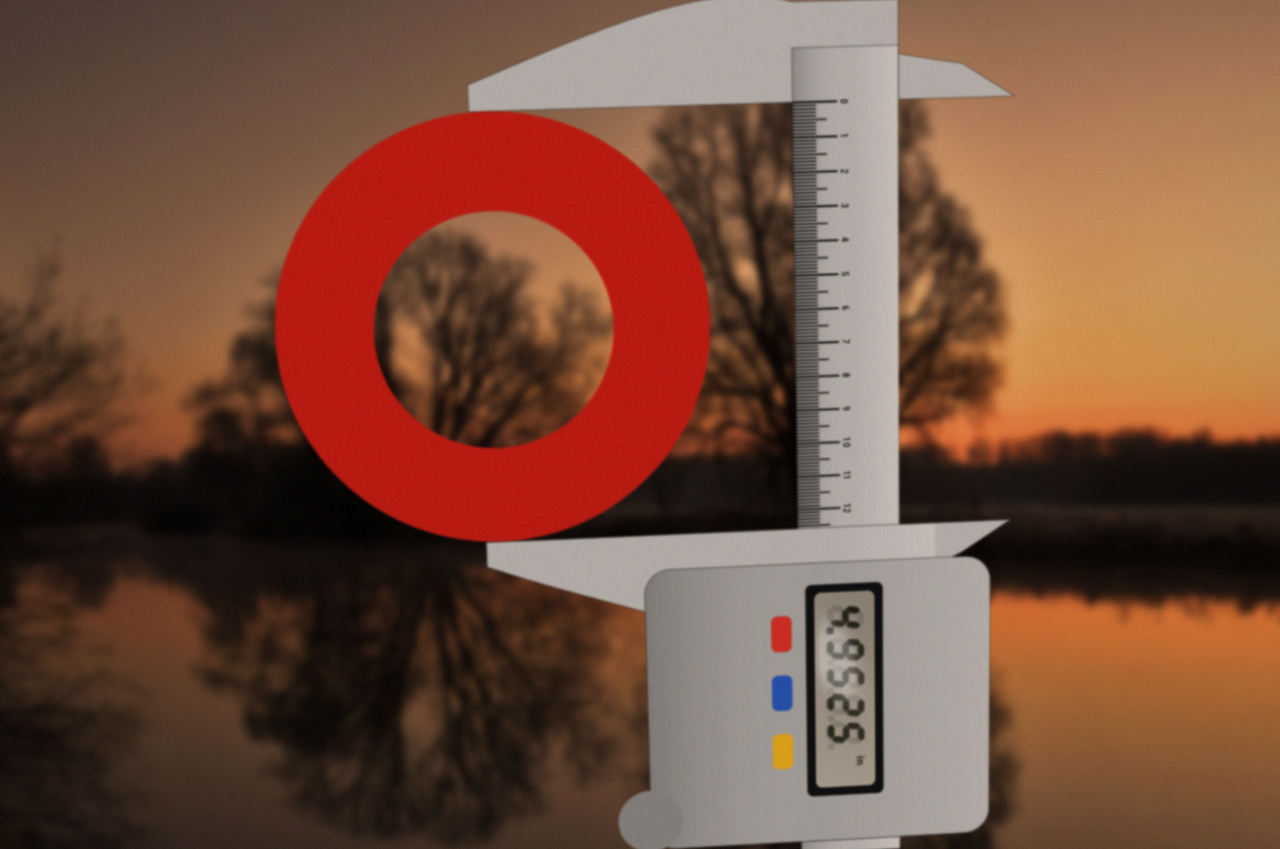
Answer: {"value": 4.9525, "unit": "in"}
